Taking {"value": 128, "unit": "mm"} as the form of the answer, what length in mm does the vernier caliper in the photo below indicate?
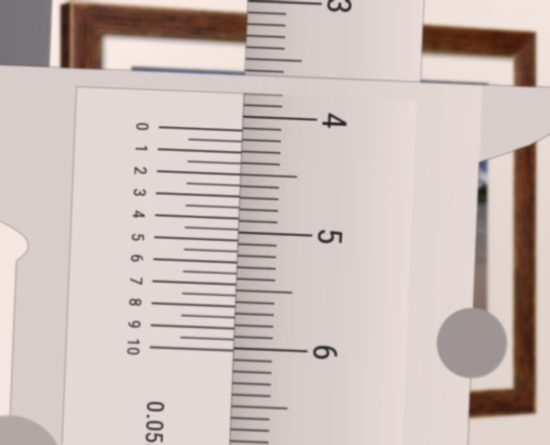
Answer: {"value": 41.2, "unit": "mm"}
